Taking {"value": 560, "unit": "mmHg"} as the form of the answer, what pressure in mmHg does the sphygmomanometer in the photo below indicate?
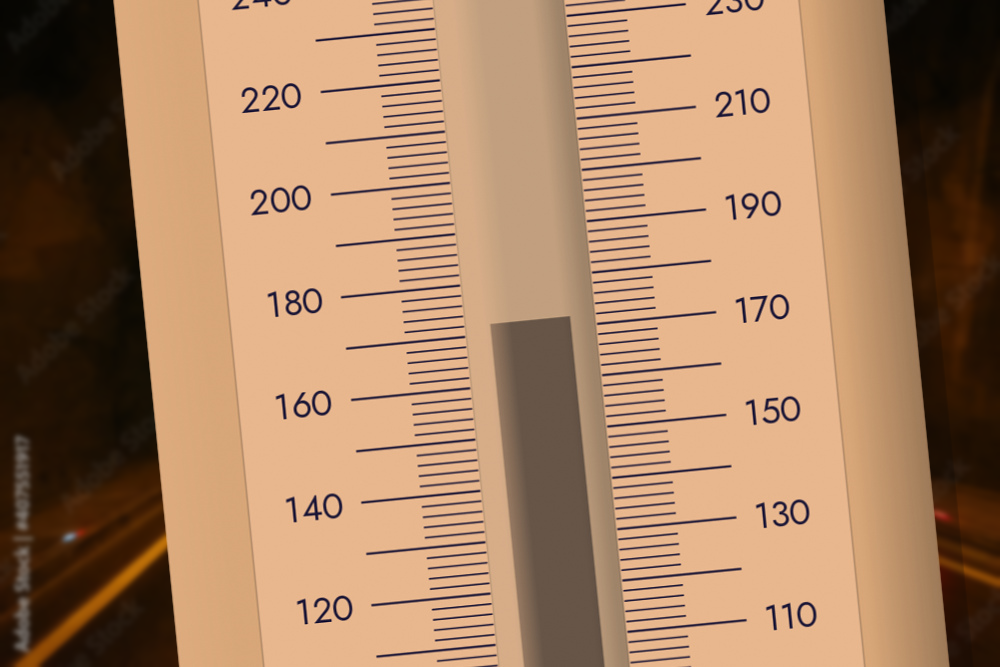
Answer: {"value": 172, "unit": "mmHg"}
